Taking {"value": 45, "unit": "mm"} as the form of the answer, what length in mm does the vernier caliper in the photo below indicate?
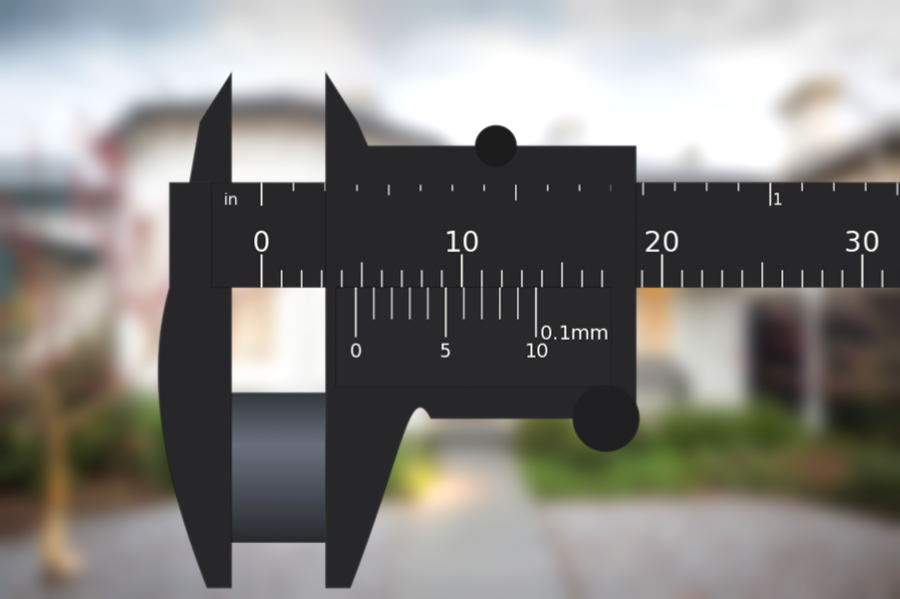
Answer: {"value": 4.7, "unit": "mm"}
